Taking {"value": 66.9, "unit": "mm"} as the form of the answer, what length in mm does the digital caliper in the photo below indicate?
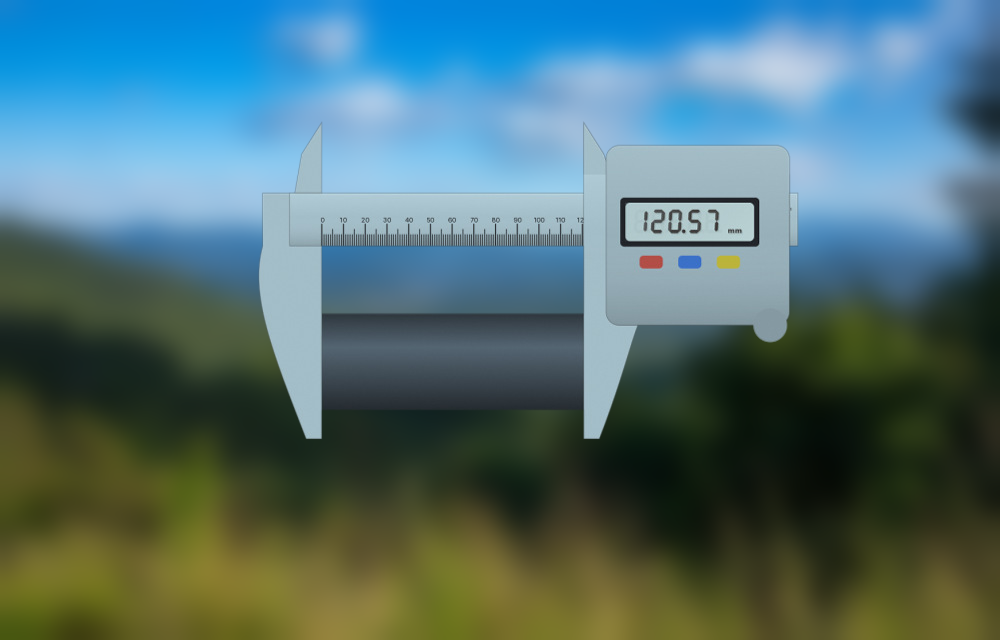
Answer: {"value": 120.57, "unit": "mm"}
